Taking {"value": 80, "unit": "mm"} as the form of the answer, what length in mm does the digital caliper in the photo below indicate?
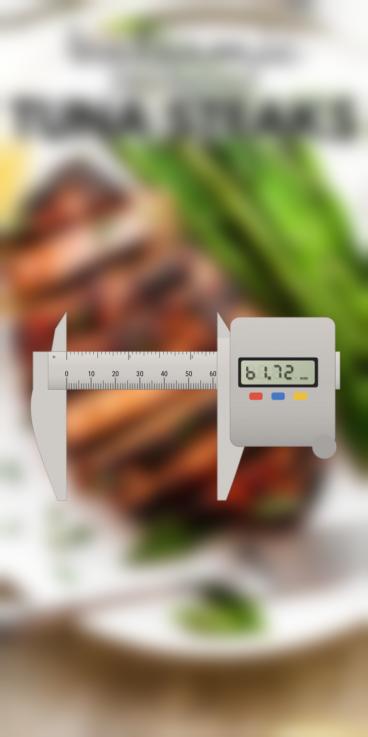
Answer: {"value": 61.72, "unit": "mm"}
